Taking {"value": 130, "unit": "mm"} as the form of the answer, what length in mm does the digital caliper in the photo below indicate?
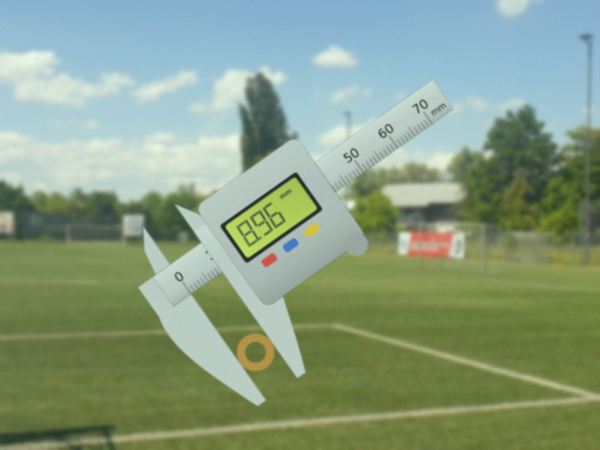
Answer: {"value": 8.96, "unit": "mm"}
